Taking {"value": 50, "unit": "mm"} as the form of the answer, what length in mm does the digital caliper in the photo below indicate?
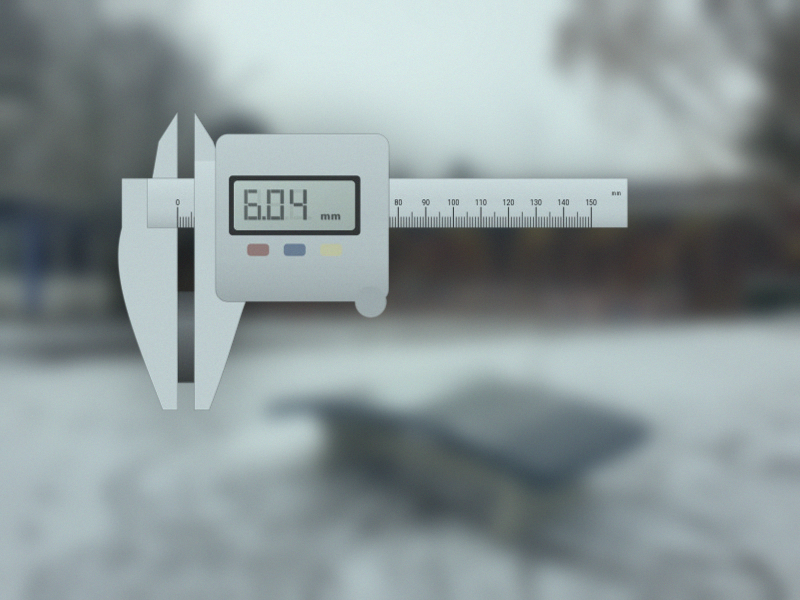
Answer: {"value": 6.04, "unit": "mm"}
